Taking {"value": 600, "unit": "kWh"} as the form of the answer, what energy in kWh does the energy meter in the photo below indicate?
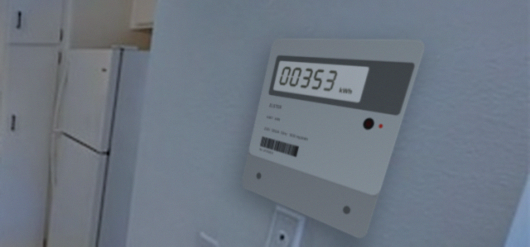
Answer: {"value": 353, "unit": "kWh"}
